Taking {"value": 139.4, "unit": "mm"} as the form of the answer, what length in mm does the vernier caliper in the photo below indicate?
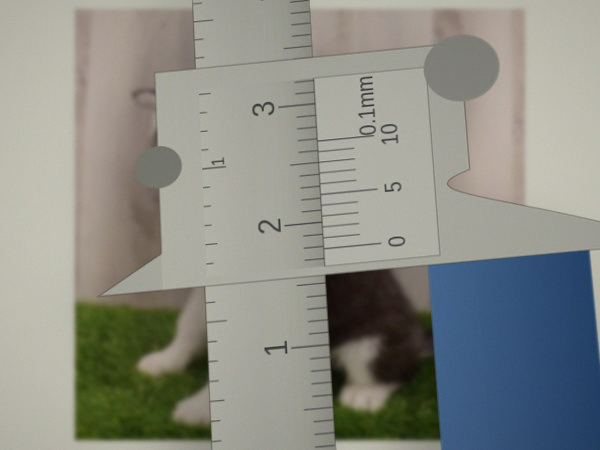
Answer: {"value": 17.8, "unit": "mm"}
